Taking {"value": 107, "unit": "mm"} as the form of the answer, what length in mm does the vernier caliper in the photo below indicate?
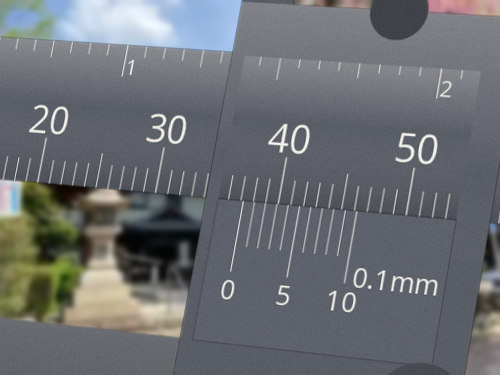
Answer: {"value": 37.2, "unit": "mm"}
